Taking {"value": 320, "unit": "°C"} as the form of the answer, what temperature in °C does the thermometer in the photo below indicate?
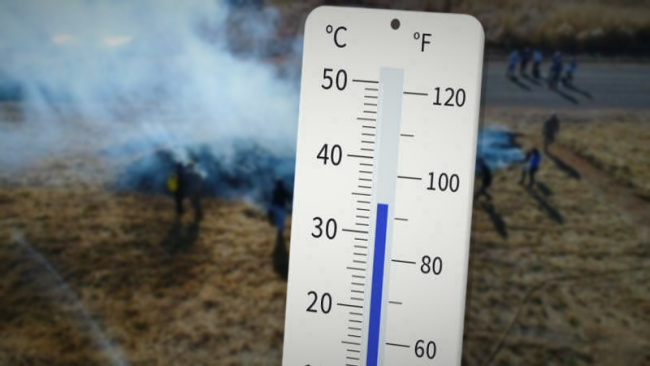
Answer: {"value": 34, "unit": "°C"}
